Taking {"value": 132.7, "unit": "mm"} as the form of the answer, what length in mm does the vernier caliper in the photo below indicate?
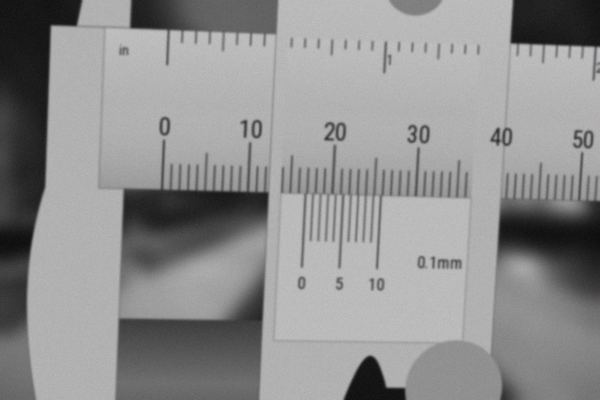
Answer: {"value": 16.8, "unit": "mm"}
